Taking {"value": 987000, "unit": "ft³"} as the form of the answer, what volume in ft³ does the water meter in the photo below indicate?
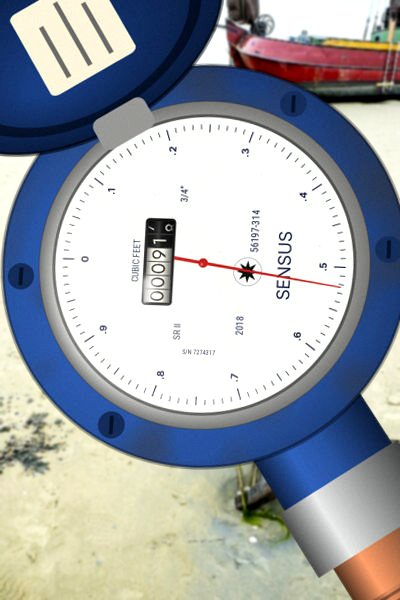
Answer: {"value": 917.52, "unit": "ft³"}
